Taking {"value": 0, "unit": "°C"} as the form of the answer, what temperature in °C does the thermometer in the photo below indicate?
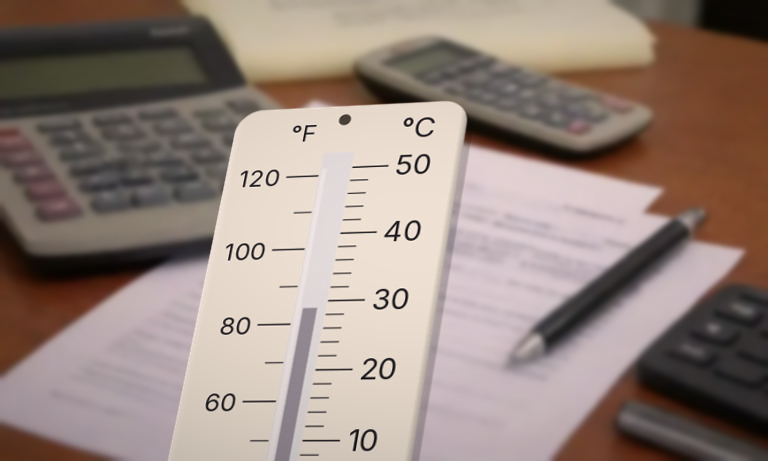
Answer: {"value": 29, "unit": "°C"}
